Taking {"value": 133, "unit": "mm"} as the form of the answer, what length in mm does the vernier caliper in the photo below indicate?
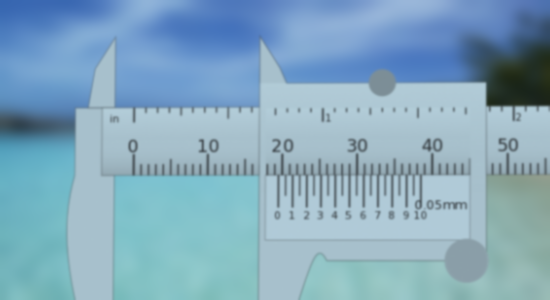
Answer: {"value": 19.5, "unit": "mm"}
